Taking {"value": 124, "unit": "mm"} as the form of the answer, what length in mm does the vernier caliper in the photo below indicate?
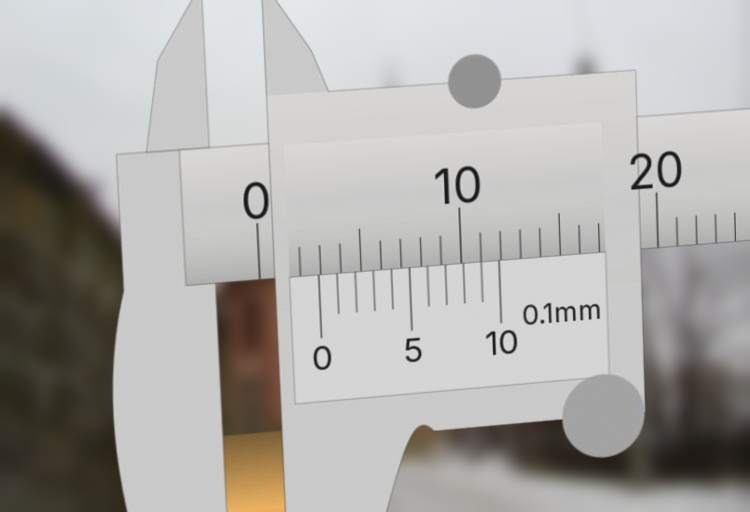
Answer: {"value": 2.9, "unit": "mm"}
